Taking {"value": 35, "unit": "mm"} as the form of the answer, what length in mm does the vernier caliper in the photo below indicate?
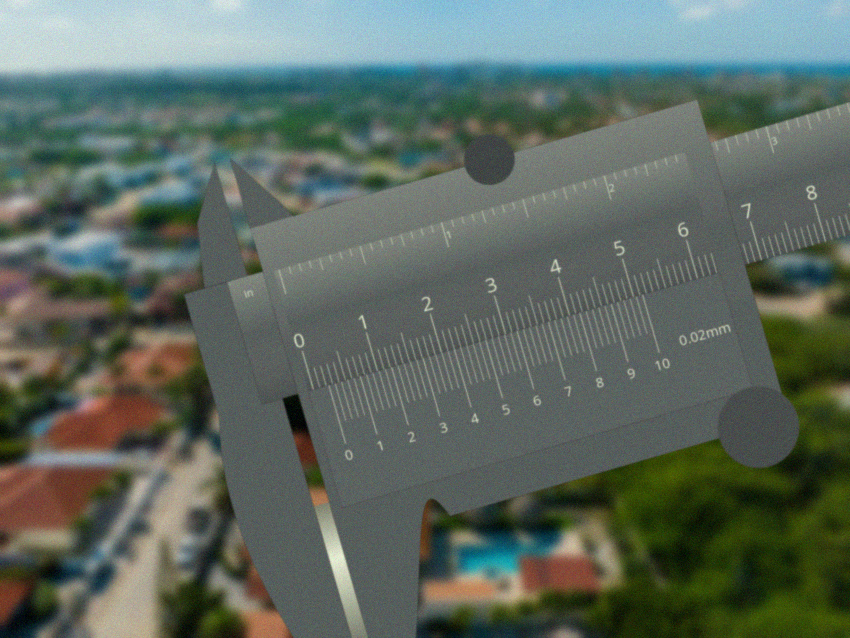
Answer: {"value": 2.4, "unit": "mm"}
